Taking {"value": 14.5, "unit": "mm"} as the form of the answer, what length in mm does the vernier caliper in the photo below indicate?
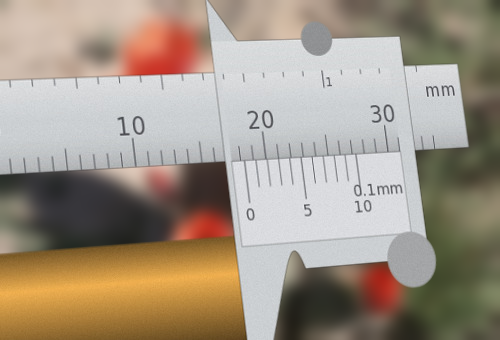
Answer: {"value": 18.3, "unit": "mm"}
